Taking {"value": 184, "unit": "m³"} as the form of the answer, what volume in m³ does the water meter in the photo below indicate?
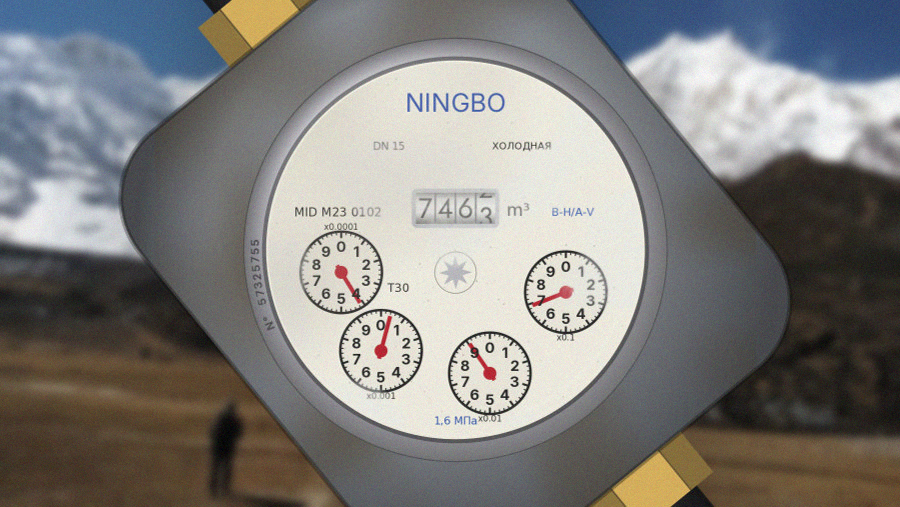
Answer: {"value": 7462.6904, "unit": "m³"}
